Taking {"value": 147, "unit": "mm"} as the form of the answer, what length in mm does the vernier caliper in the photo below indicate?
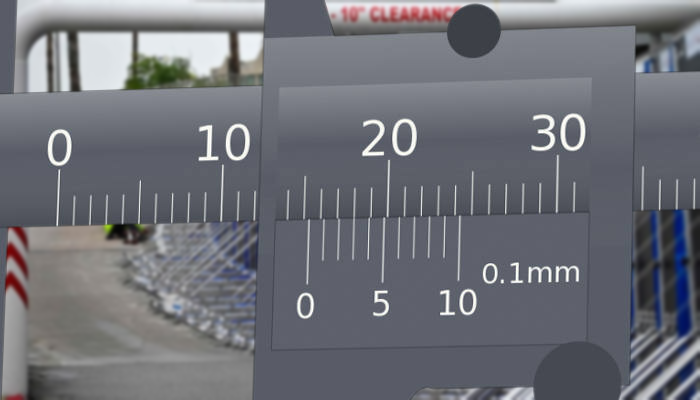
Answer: {"value": 15.3, "unit": "mm"}
